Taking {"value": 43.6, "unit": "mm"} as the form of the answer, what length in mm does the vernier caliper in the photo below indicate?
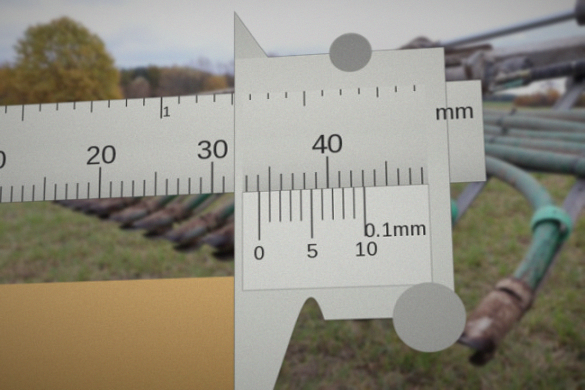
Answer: {"value": 34.1, "unit": "mm"}
